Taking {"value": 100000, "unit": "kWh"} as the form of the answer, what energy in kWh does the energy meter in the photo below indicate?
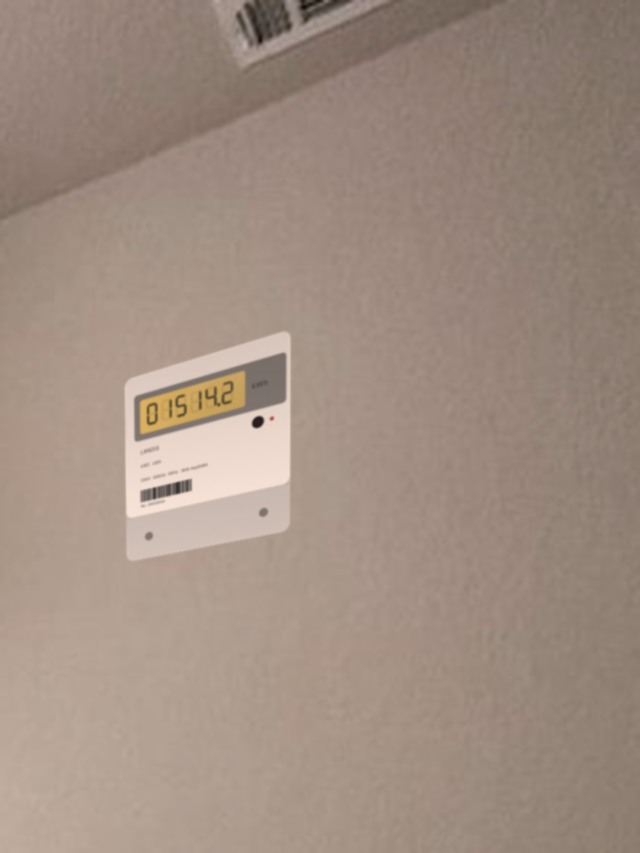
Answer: {"value": 1514.2, "unit": "kWh"}
